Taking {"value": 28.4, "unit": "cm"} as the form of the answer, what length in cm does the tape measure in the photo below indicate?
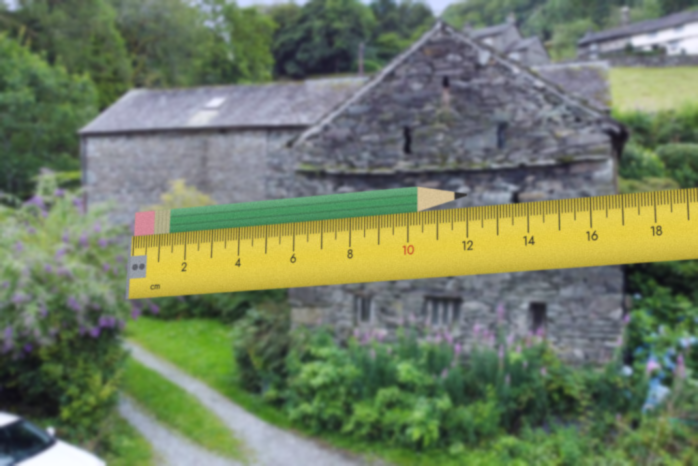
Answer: {"value": 12, "unit": "cm"}
